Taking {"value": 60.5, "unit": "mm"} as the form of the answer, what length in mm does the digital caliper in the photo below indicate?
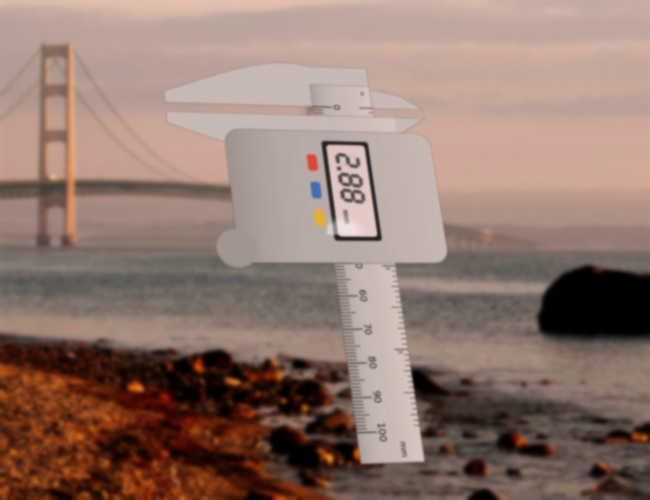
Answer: {"value": 2.88, "unit": "mm"}
